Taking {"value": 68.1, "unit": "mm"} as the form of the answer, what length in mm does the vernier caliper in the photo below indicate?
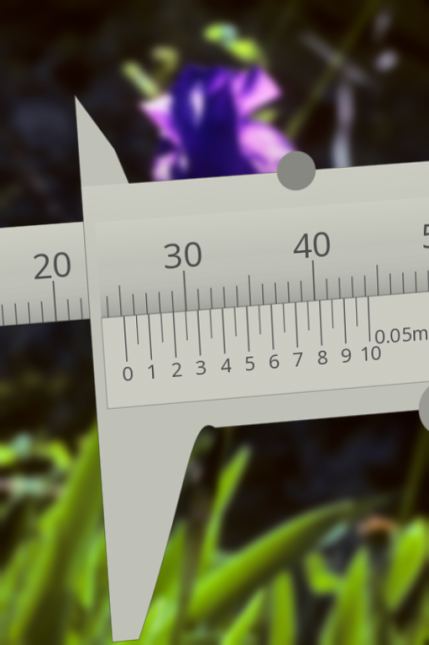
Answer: {"value": 25.2, "unit": "mm"}
